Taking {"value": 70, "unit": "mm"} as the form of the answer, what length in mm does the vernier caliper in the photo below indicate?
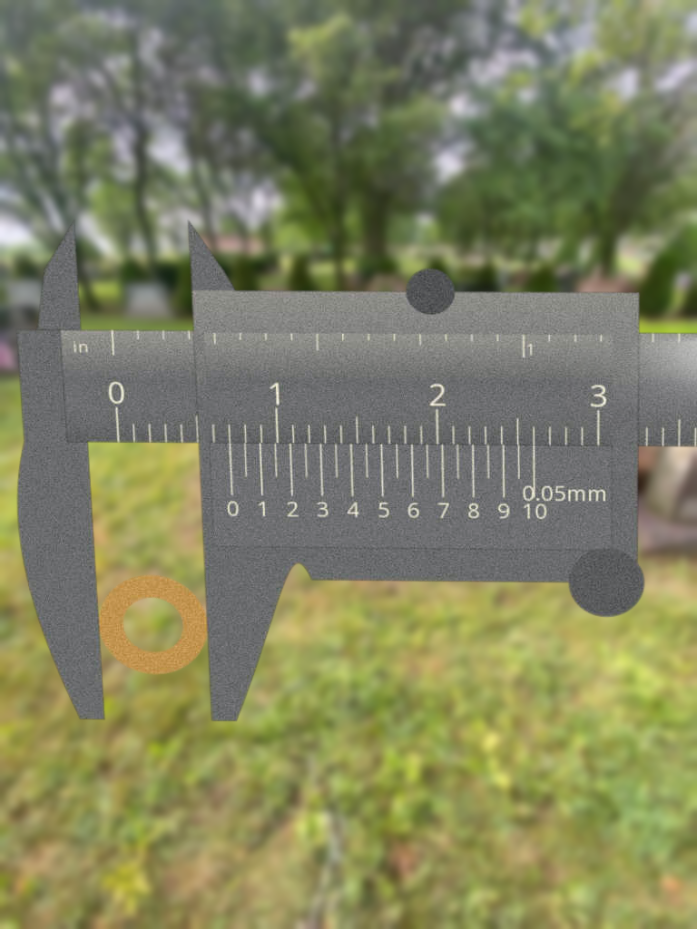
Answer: {"value": 7.0, "unit": "mm"}
